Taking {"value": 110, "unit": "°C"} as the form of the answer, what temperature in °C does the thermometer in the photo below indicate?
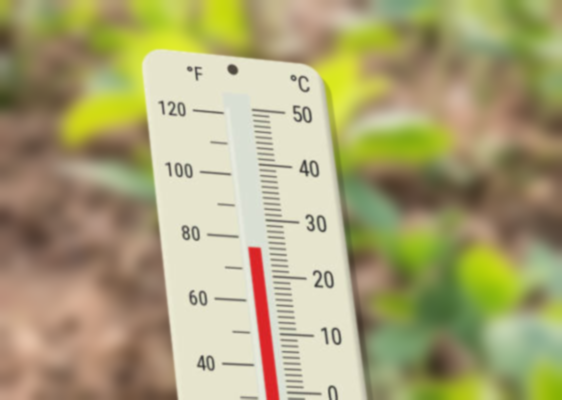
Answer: {"value": 25, "unit": "°C"}
